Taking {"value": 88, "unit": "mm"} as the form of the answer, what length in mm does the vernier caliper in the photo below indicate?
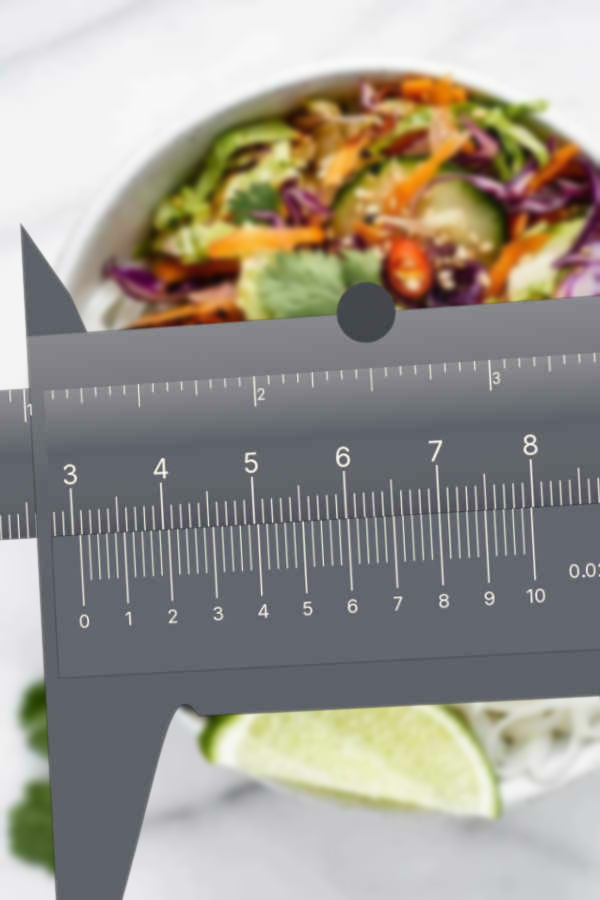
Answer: {"value": 30.8, "unit": "mm"}
